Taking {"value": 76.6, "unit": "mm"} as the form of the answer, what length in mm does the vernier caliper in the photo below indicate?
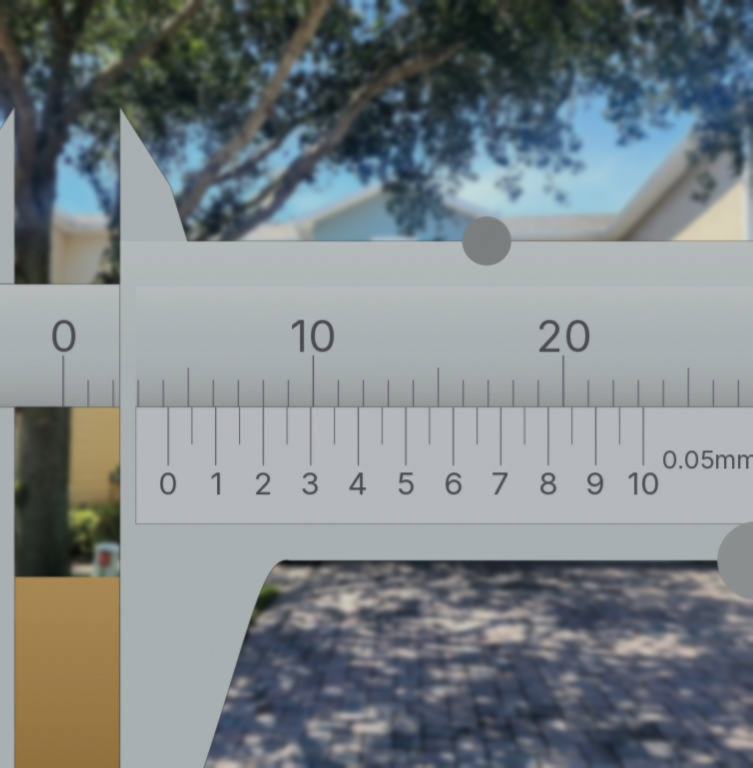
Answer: {"value": 4.2, "unit": "mm"}
